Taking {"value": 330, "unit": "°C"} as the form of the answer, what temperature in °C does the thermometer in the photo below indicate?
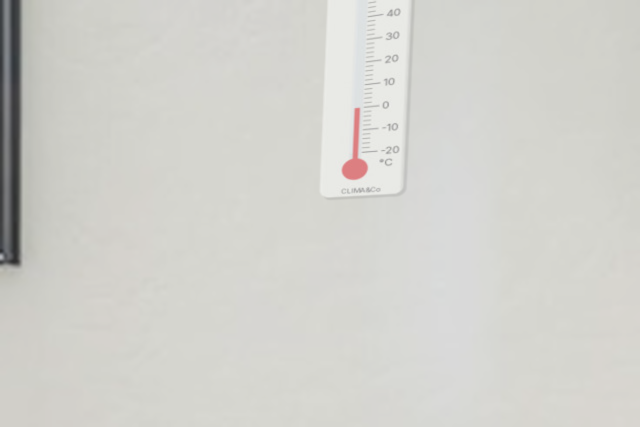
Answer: {"value": 0, "unit": "°C"}
